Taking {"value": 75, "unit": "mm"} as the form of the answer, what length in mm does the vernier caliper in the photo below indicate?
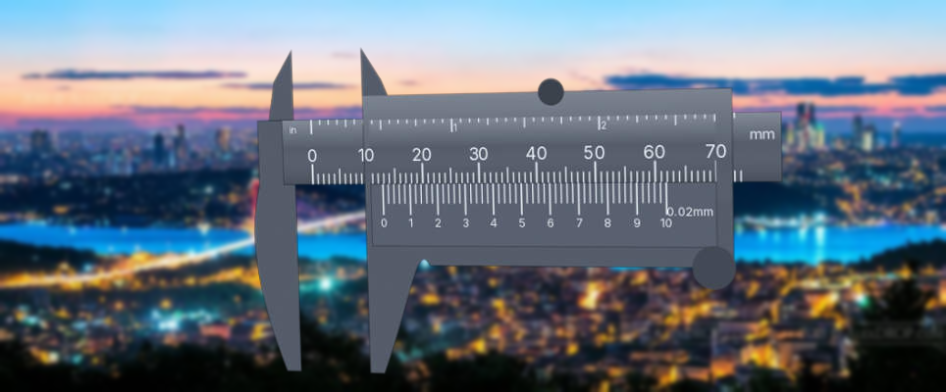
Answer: {"value": 12.8, "unit": "mm"}
